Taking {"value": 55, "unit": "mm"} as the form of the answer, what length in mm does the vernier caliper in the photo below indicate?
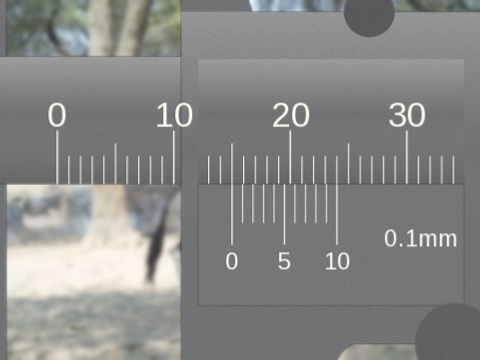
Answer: {"value": 15.0, "unit": "mm"}
